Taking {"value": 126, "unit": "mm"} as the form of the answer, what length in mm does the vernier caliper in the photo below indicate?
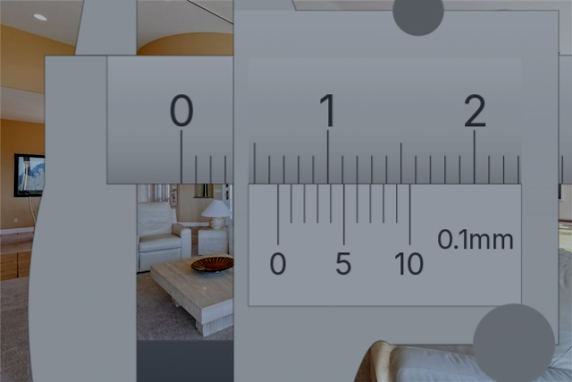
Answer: {"value": 6.6, "unit": "mm"}
